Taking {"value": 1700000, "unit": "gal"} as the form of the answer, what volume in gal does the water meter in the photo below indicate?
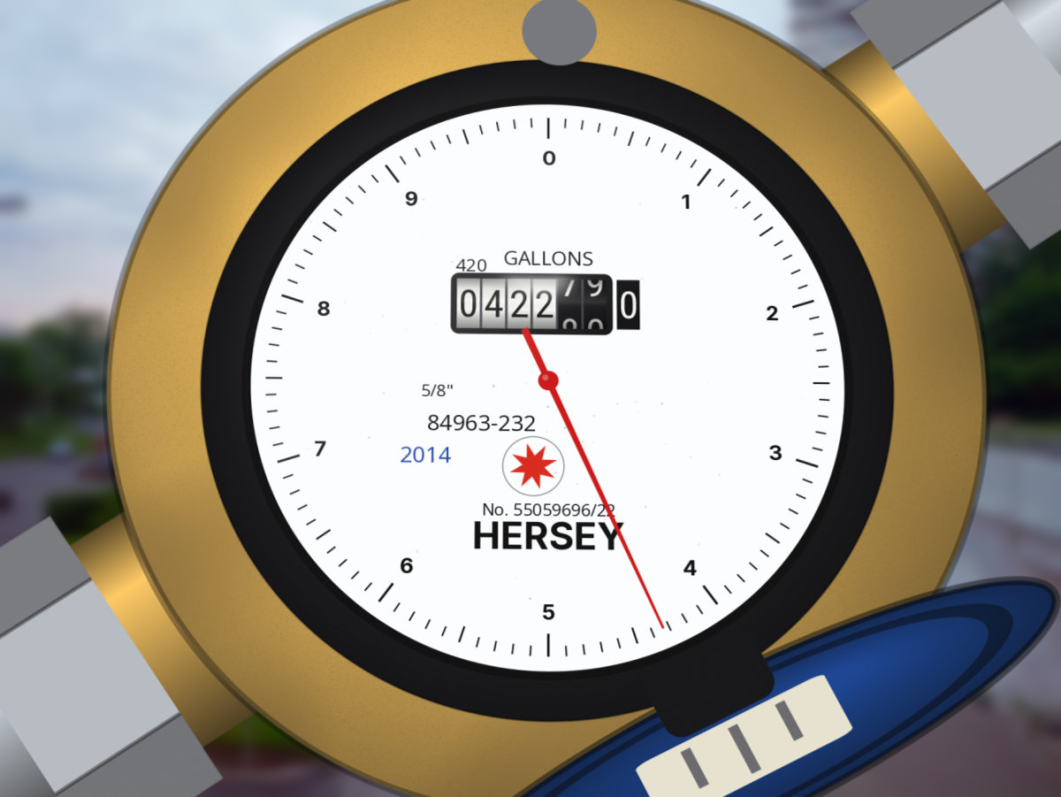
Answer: {"value": 422794.3, "unit": "gal"}
